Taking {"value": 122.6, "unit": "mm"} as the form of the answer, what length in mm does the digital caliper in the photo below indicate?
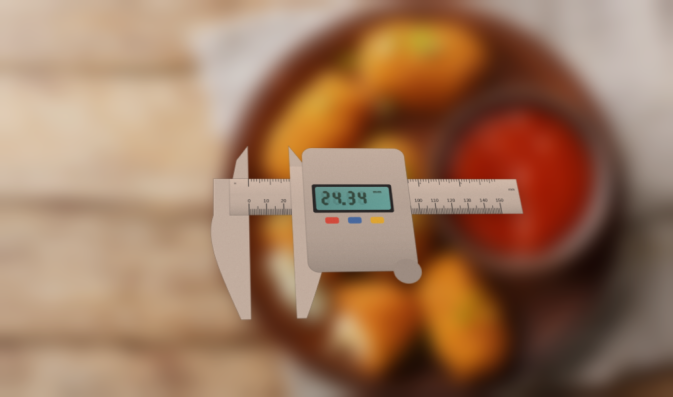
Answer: {"value": 24.34, "unit": "mm"}
